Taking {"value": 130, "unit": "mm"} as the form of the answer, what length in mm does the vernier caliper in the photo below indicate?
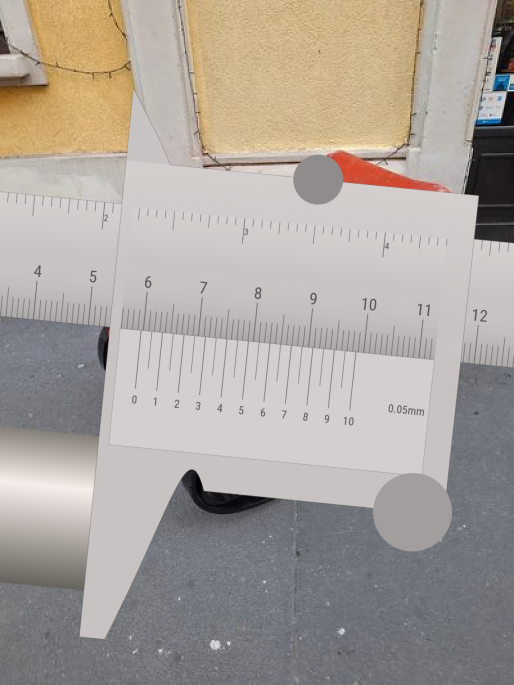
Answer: {"value": 59.6, "unit": "mm"}
